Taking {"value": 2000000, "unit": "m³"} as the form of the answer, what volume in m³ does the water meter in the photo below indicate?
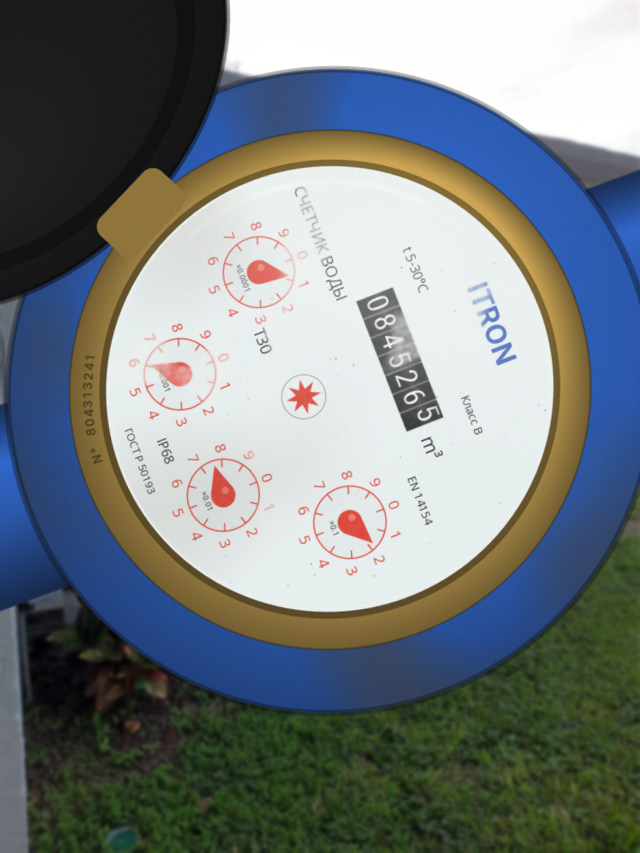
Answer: {"value": 845265.1760, "unit": "m³"}
